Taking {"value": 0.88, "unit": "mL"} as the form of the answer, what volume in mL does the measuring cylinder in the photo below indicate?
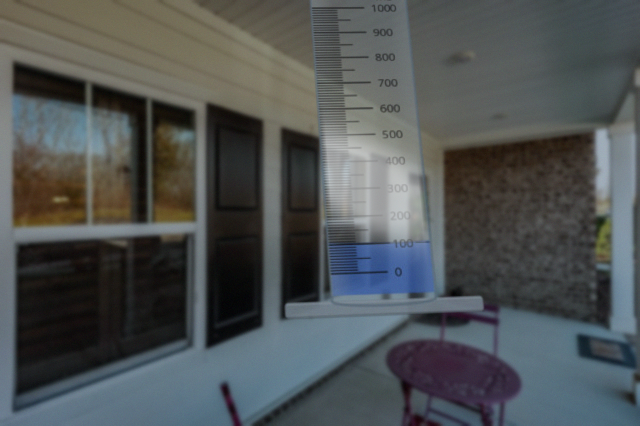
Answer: {"value": 100, "unit": "mL"}
